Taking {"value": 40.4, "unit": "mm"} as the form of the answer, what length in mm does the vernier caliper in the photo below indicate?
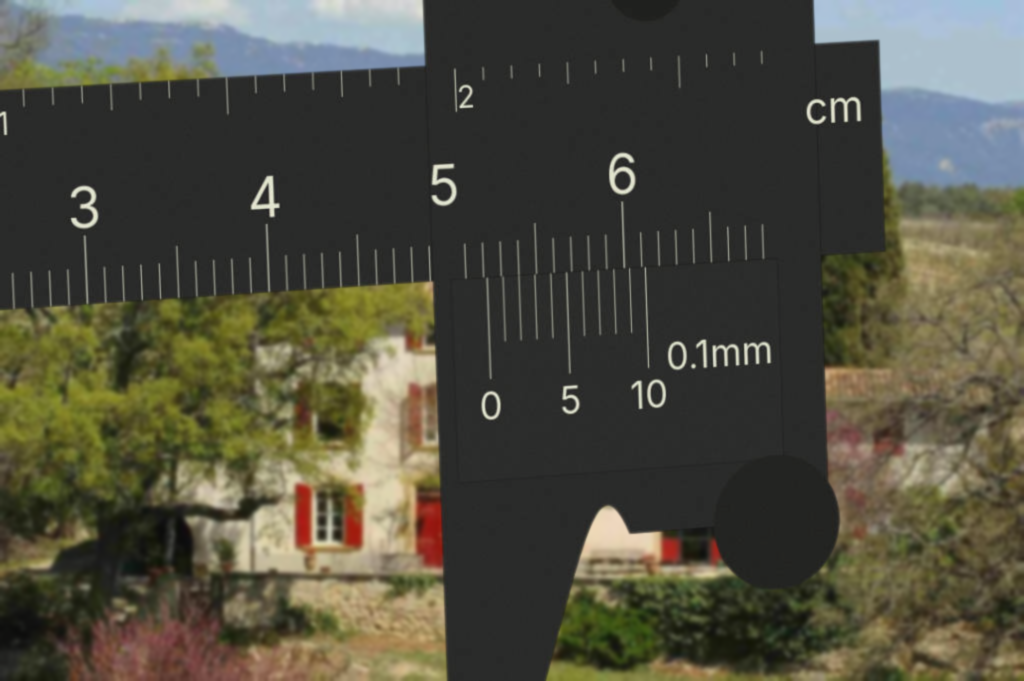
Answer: {"value": 52.2, "unit": "mm"}
